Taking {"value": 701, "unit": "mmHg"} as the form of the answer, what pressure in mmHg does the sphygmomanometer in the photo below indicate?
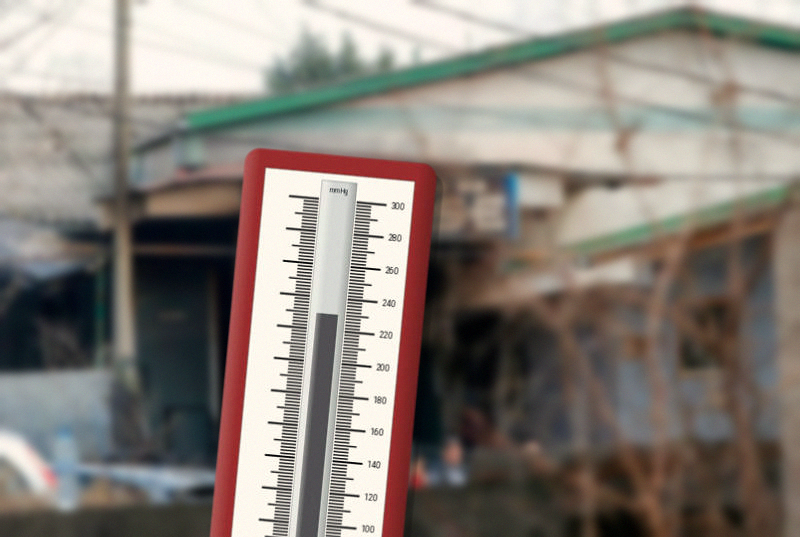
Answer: {"value": 230, "unit": "mmHg"}
